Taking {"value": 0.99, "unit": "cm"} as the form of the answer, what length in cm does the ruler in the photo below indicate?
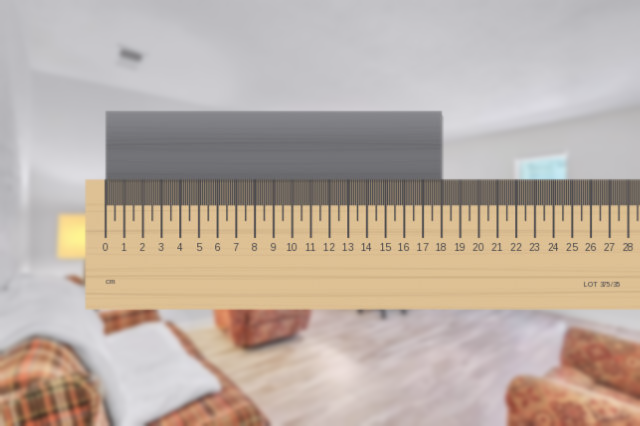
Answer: {"value": 18, "unit": "cm"}
